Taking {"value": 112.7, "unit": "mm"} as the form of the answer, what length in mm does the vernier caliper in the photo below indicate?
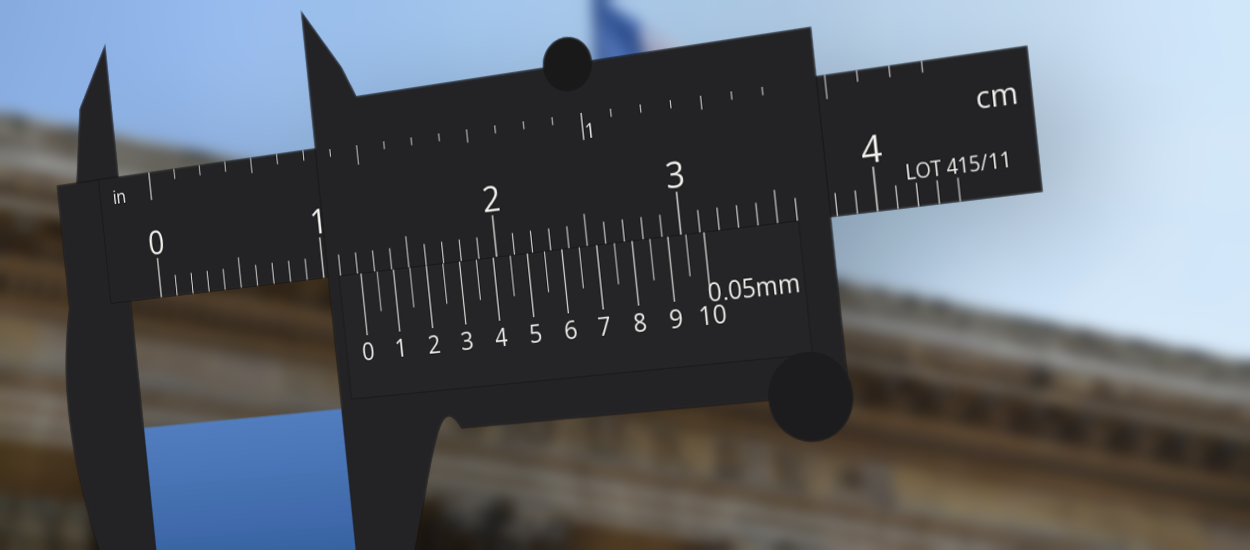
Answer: {"value": 12.2, "unit": "mm"}
